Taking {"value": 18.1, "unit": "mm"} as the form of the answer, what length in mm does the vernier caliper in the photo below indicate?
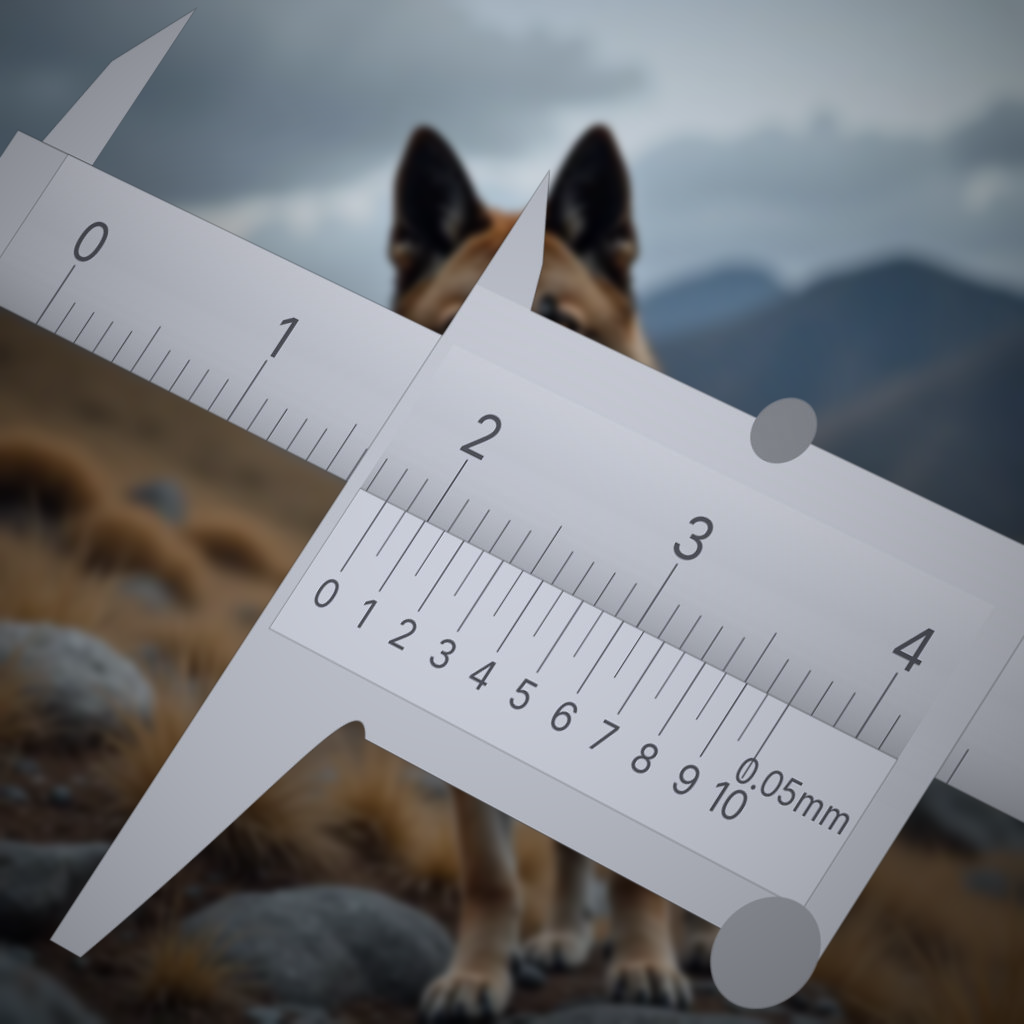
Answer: {"value": 18.00, "unit": "mm"}
